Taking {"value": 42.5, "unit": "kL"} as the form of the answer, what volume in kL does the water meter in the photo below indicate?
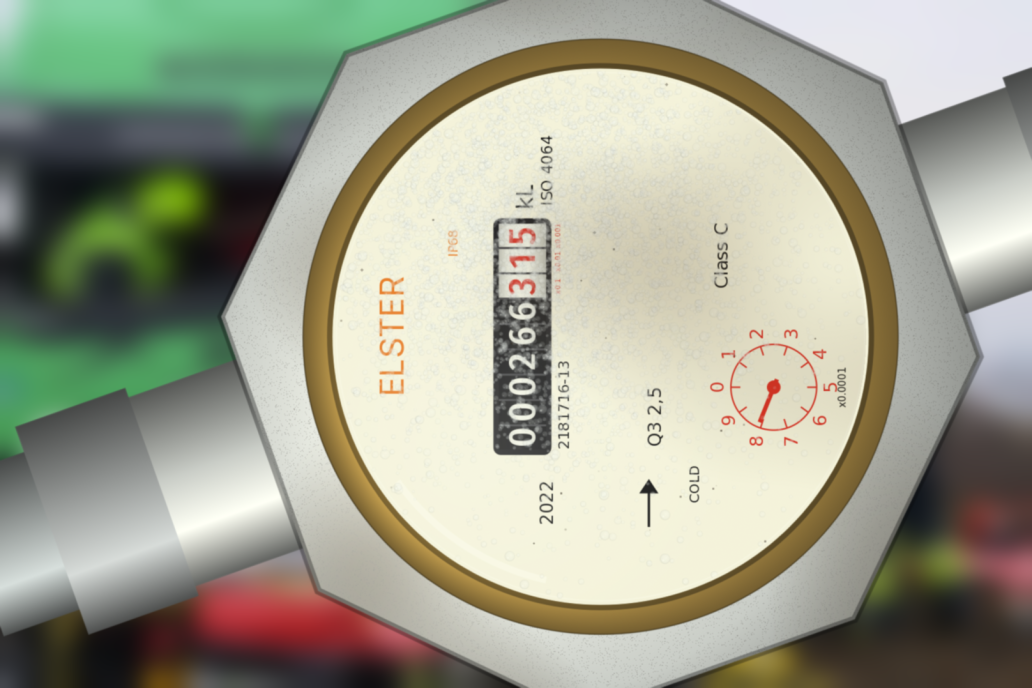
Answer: {"value": 266.3158, "unit": "kL"}
